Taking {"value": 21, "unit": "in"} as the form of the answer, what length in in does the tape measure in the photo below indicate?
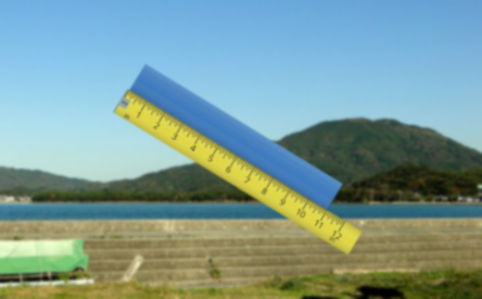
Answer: {"value": 11, "unit": "in"}
